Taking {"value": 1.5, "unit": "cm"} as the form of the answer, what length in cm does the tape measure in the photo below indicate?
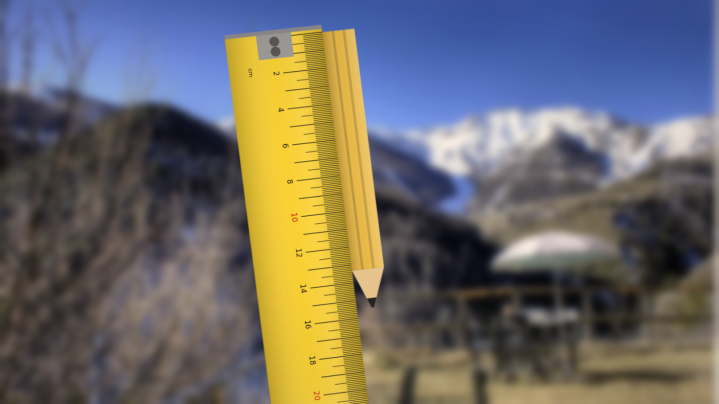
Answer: {"value": 15.5, "unit": "cm"}
